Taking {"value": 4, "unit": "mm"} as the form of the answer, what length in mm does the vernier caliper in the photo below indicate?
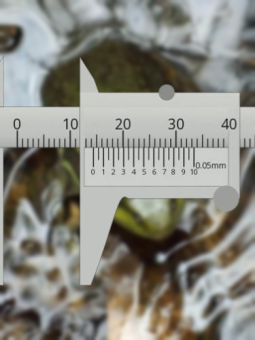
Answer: {"value": 14.4, "unit": "mm"}
